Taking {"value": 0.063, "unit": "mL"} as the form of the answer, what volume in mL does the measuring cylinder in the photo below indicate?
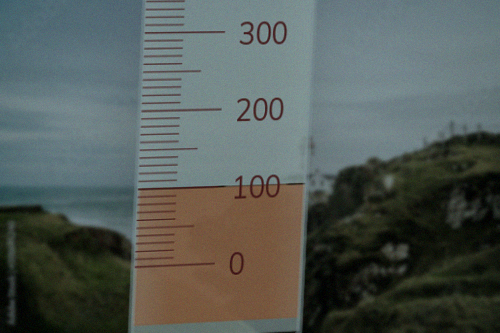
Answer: {"value": 100, "unit": "mL"}
